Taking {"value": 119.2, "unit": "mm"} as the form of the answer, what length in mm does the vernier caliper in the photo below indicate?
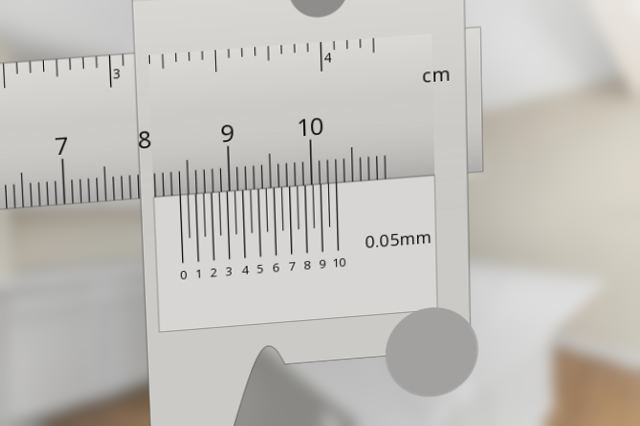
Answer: {"value": 84.0, "unit": "mm"}
